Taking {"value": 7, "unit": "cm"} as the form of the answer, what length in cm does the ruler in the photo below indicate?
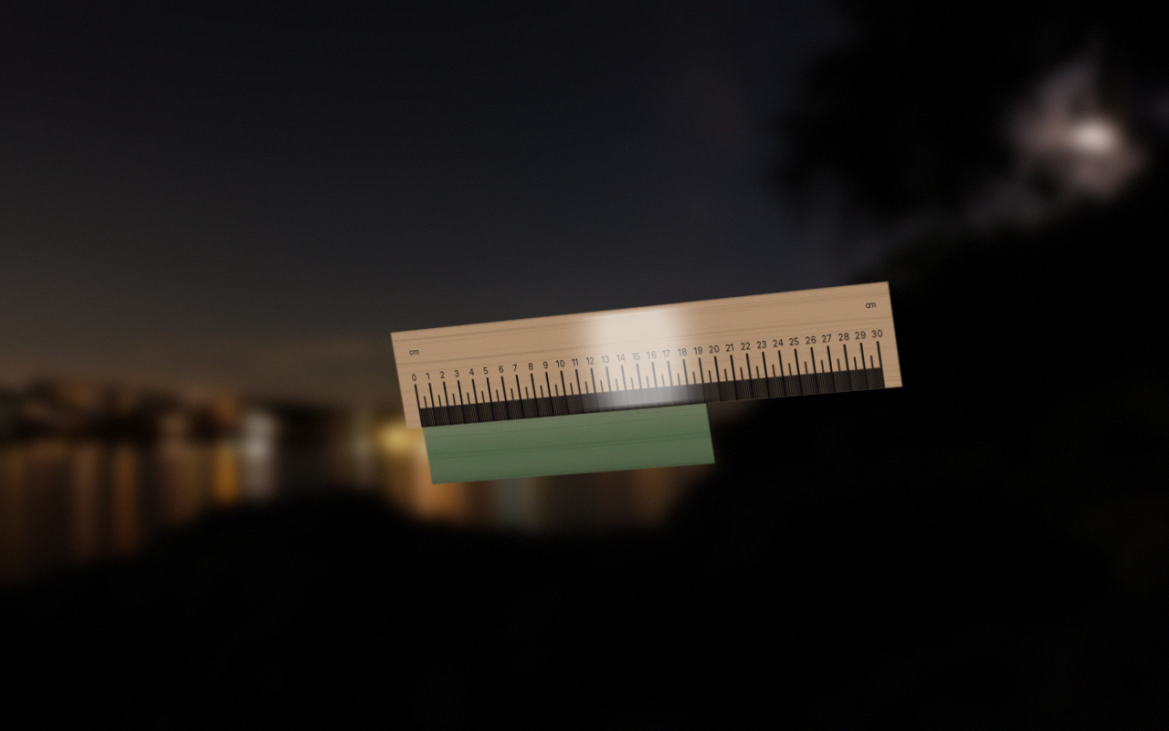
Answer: {"value": 19, "unit": "cm"}
